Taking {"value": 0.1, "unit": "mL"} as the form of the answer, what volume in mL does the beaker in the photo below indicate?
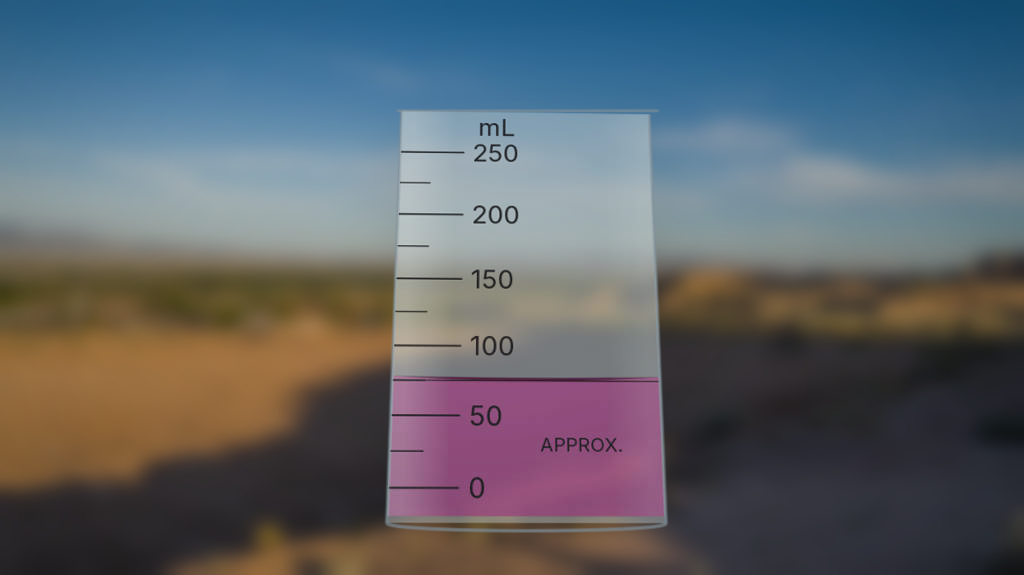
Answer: {"value": 75, "unit": "mL"}
